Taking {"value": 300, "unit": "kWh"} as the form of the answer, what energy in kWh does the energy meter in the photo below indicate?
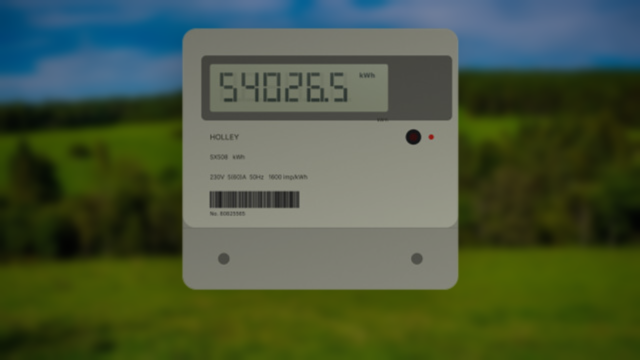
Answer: {"value": 54026.5, "unit": "kWh"}
